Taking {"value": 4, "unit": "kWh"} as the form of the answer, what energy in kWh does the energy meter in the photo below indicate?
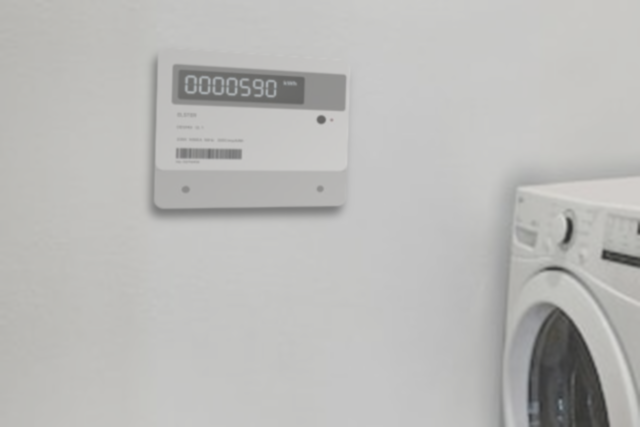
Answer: {"value": 590, "unit": "kWh"}
